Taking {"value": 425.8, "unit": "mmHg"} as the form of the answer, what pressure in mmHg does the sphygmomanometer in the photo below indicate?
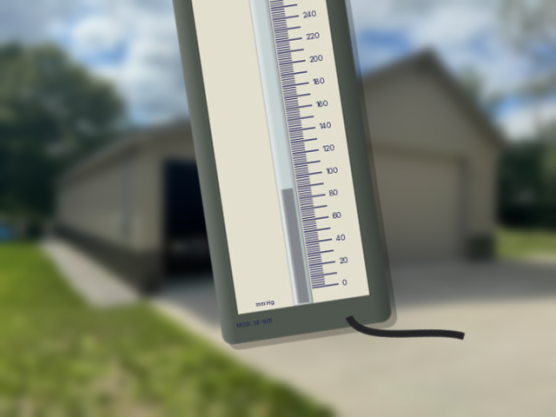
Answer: {"value": 90, "unit": "mmHg"}
